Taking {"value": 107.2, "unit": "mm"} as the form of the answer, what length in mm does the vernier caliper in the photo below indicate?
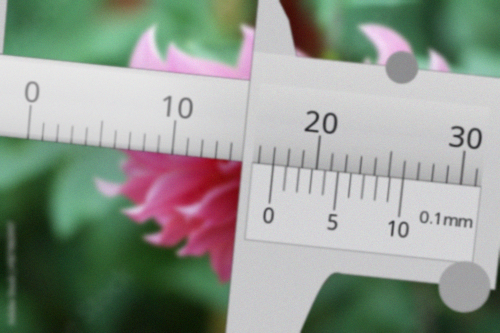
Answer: {"value": 17.0, "unit": "mm"}
